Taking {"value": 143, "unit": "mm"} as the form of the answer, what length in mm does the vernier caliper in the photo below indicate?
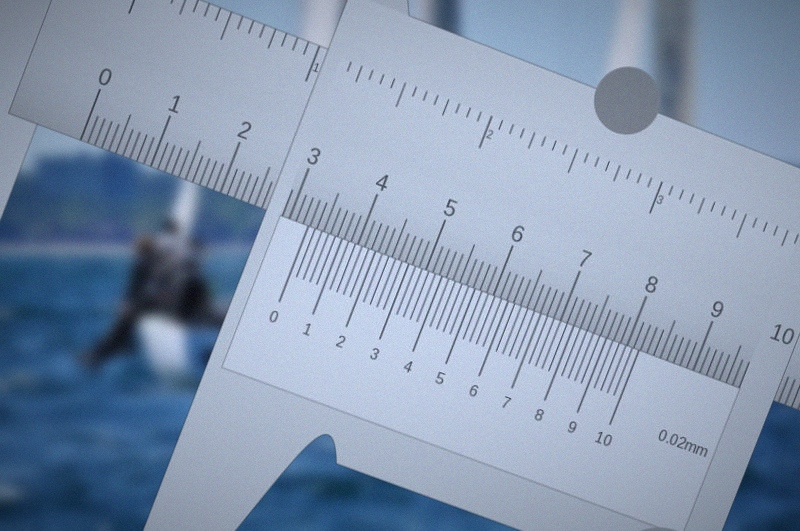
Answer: {"value": 32.8, "unit": "mm"}
